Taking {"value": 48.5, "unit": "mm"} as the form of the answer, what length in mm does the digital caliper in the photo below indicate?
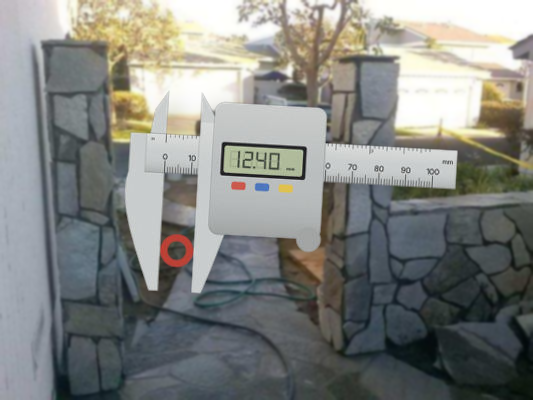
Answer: {"value": 12.40, "unit": "mm"}
